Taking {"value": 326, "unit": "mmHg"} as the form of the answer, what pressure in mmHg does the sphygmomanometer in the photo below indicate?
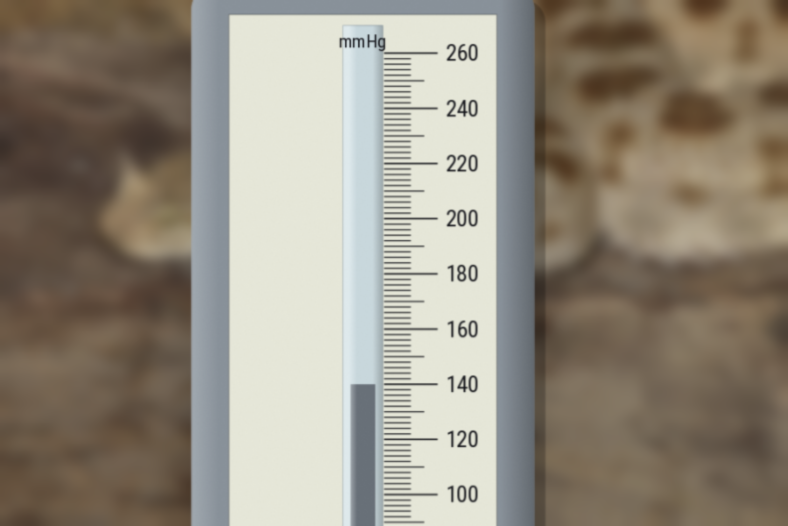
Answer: {"value": 140, "unit": "mmHg"}
